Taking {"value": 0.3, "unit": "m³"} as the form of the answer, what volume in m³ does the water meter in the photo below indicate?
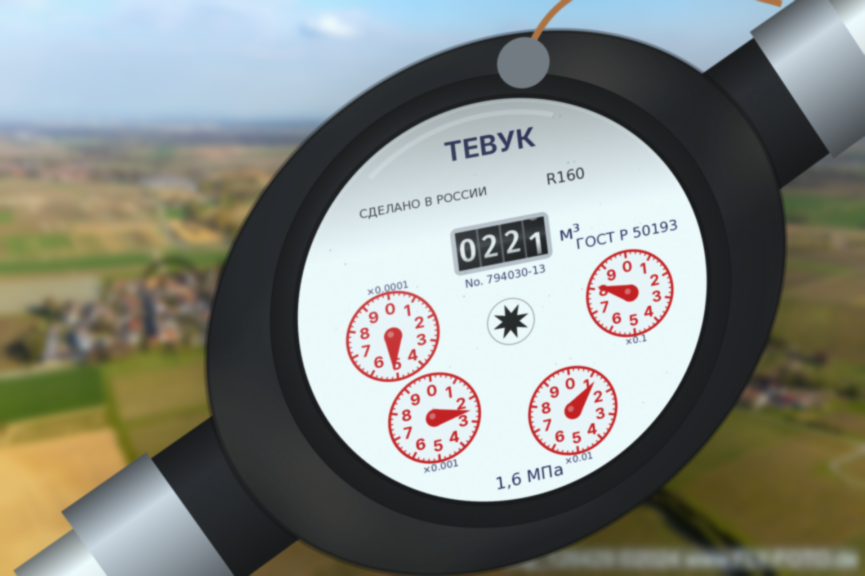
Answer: {"value": 220.8125, "unit": "m³"}
